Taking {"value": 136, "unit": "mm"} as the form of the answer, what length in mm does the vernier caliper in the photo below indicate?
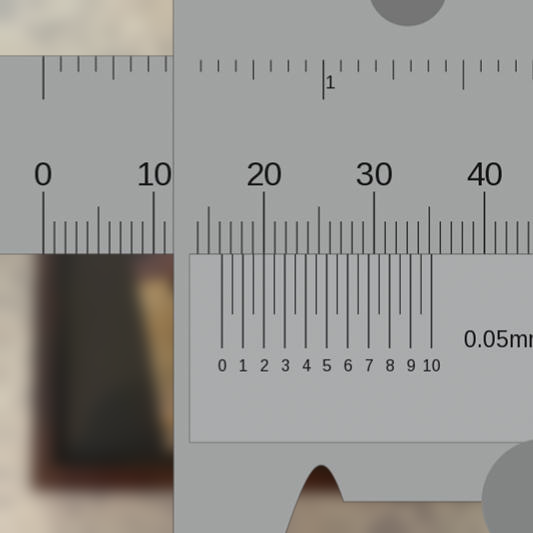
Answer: {"value": 16.2, "unit": "mm"}
